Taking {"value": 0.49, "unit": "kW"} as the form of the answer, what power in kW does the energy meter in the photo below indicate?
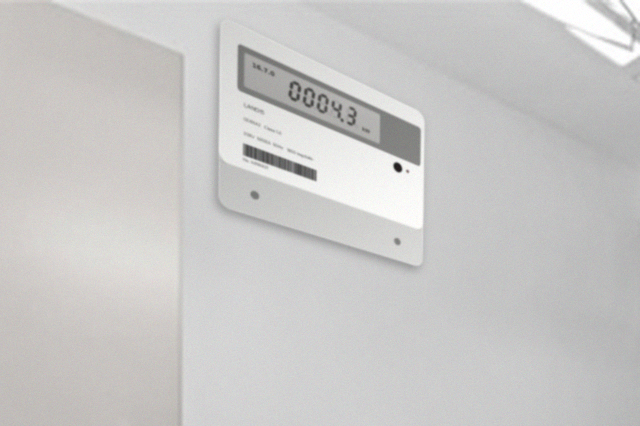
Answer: {"value": 4.3, "unit": "kW"}
